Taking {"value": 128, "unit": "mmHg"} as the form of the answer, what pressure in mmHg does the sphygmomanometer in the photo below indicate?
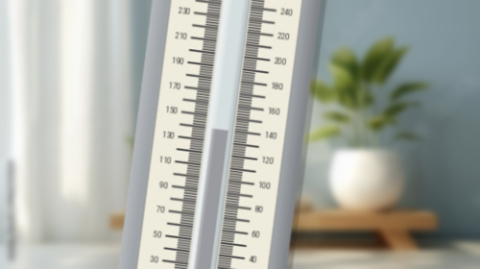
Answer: {"value": 140, "unit": "mmHg"}
